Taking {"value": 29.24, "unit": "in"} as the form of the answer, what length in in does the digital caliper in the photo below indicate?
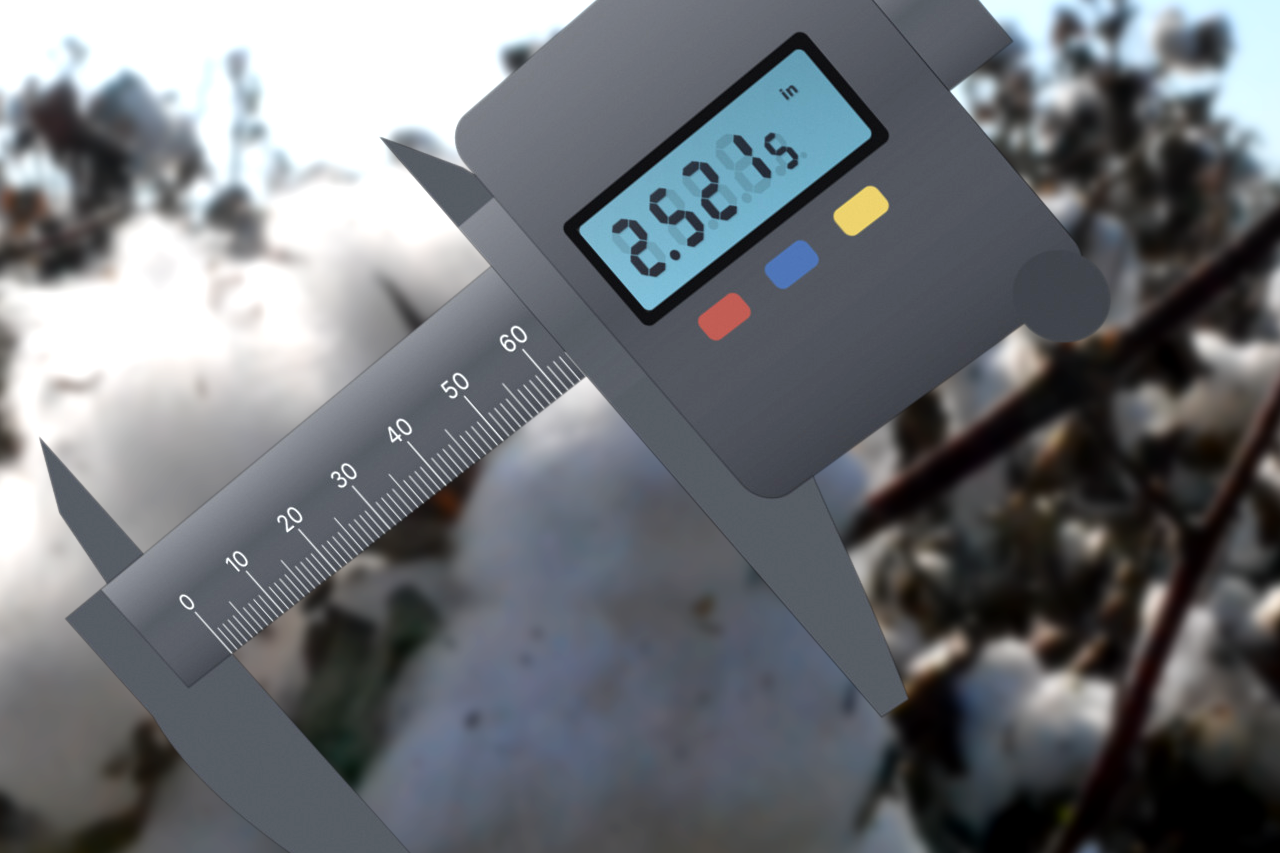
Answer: {"value": 2.5215, "unit": "in"}
